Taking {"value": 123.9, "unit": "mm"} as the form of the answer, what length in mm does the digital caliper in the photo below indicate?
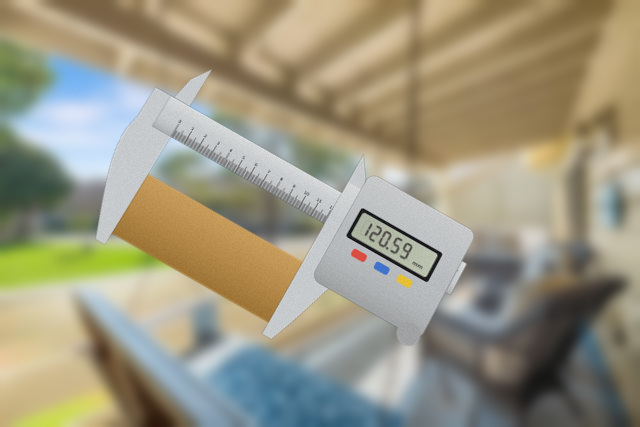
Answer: {"value": 120.59, "unit": "mm"}
